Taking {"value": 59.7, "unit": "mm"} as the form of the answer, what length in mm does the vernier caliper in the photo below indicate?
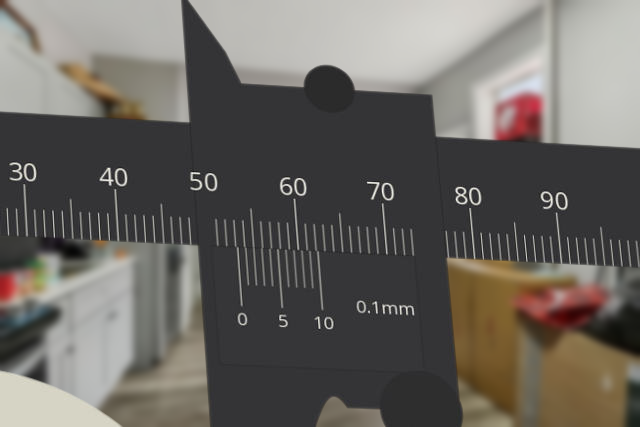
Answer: {"value": 53.2, "unit": "mm"}
